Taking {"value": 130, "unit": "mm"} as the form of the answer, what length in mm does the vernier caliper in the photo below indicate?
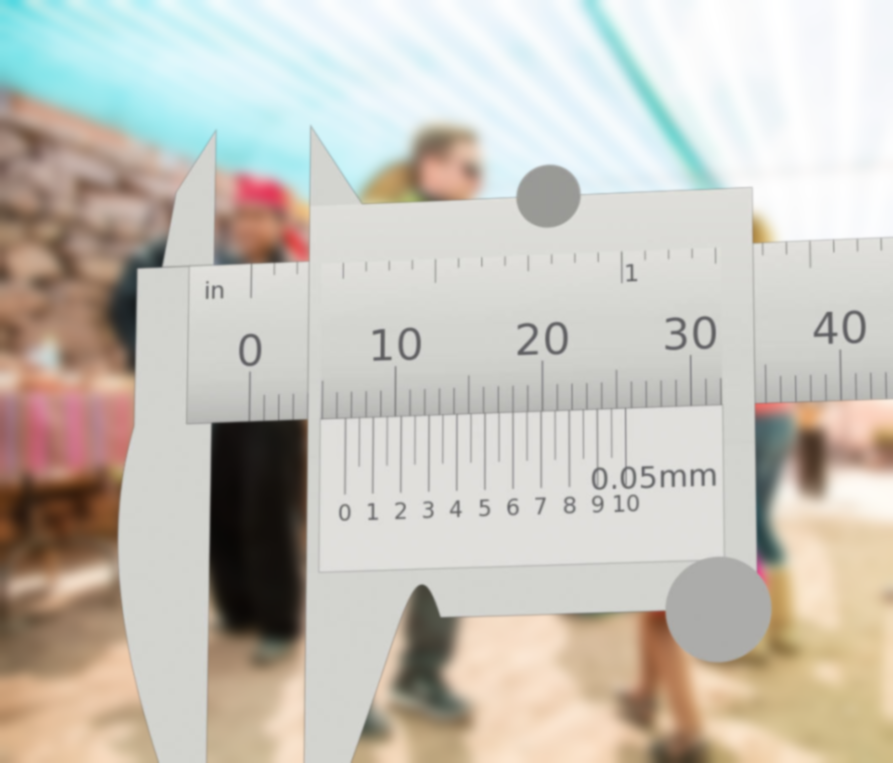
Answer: {"value": 6.6, "unit": "mm"}
